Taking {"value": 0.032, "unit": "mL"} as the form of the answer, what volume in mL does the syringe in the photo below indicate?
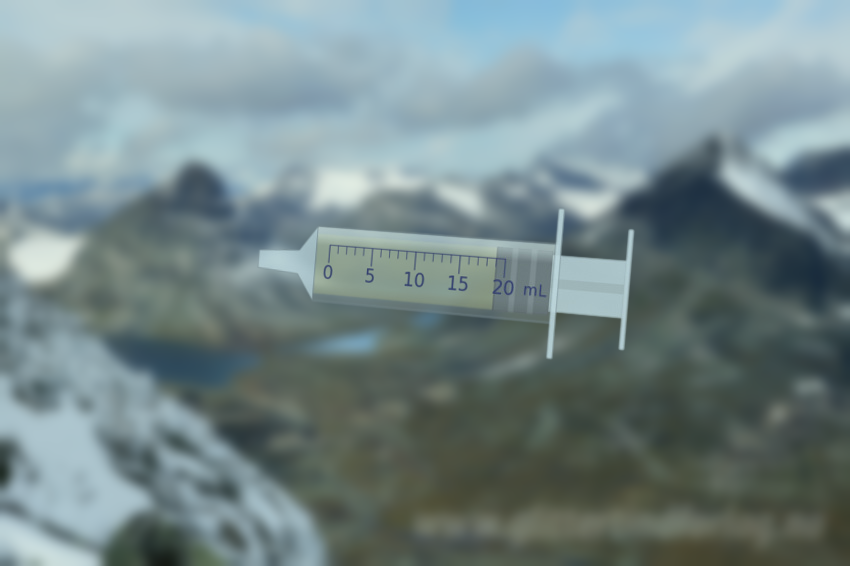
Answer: {"value": 19, "unit": "mL"}
